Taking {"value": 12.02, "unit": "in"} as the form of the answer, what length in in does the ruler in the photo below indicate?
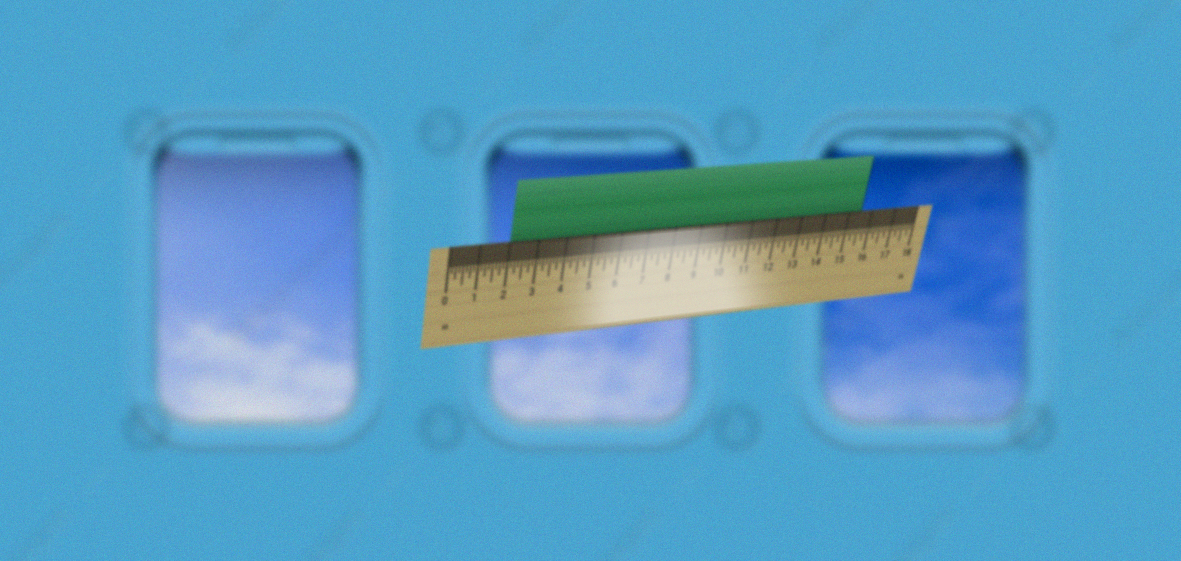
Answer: {"value": 13.5, "unit": "in"}
